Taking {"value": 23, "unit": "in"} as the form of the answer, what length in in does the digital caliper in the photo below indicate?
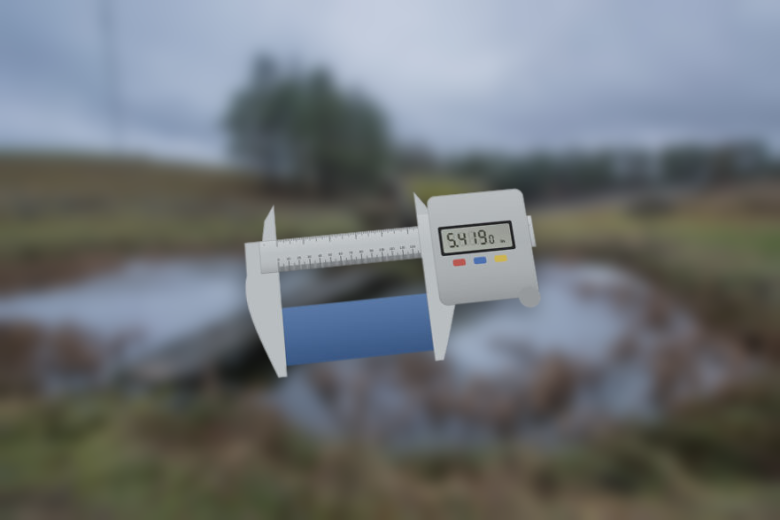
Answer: {"value": 5.4190, "unit": "in"}
